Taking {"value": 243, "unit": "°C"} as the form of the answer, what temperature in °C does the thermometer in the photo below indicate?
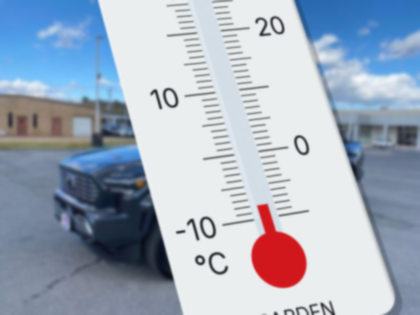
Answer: {"value": -8, "unit": "°C"}
